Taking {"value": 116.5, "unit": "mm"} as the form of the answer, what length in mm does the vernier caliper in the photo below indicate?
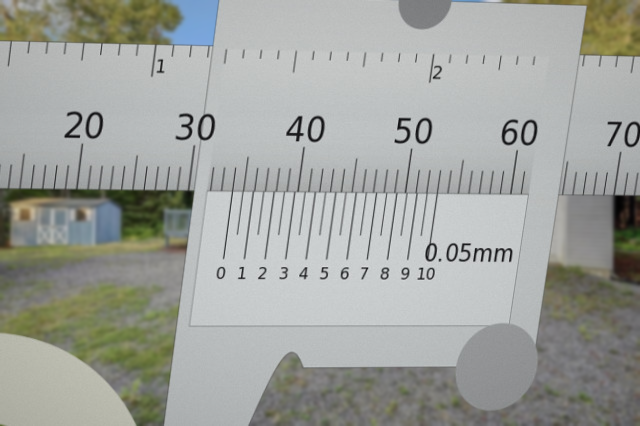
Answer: {"value": 34.0, "unit": "mm"}
